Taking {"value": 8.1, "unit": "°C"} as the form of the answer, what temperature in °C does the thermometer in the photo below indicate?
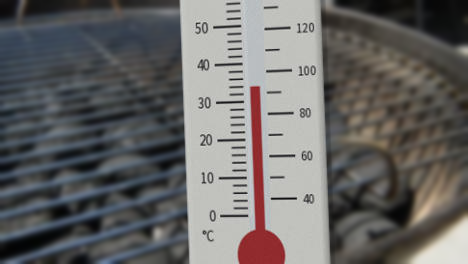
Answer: {"value": 34, "unit": "°C"}
